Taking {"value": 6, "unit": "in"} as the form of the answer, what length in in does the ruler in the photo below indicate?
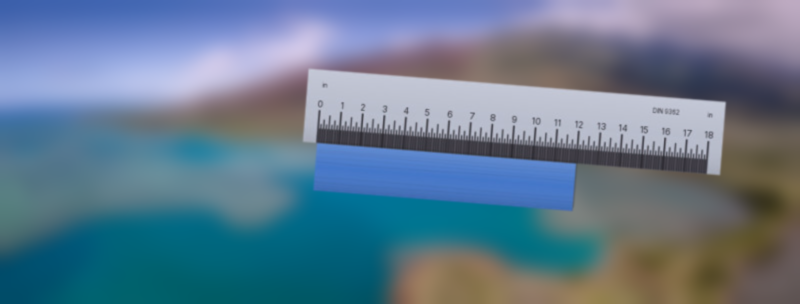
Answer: {"value": 12, "unit": "in"}
